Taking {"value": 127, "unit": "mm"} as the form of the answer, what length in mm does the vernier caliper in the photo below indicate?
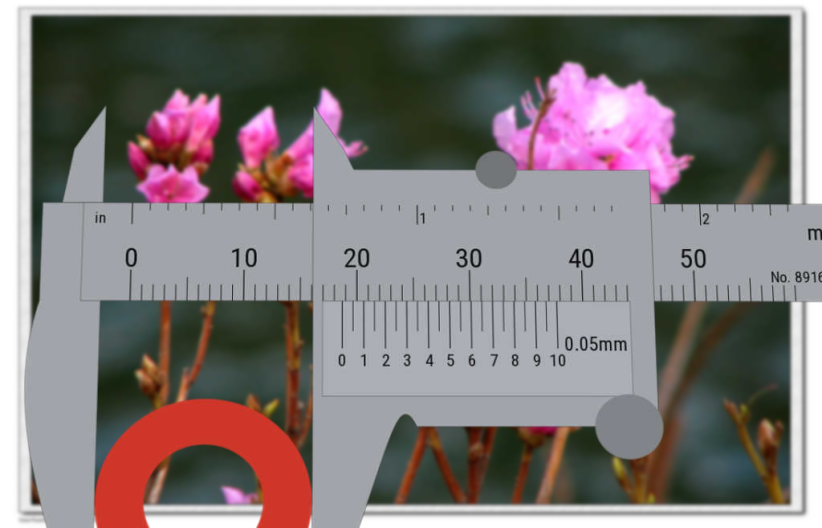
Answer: {"value": 18.7, "unit": "mm"}
